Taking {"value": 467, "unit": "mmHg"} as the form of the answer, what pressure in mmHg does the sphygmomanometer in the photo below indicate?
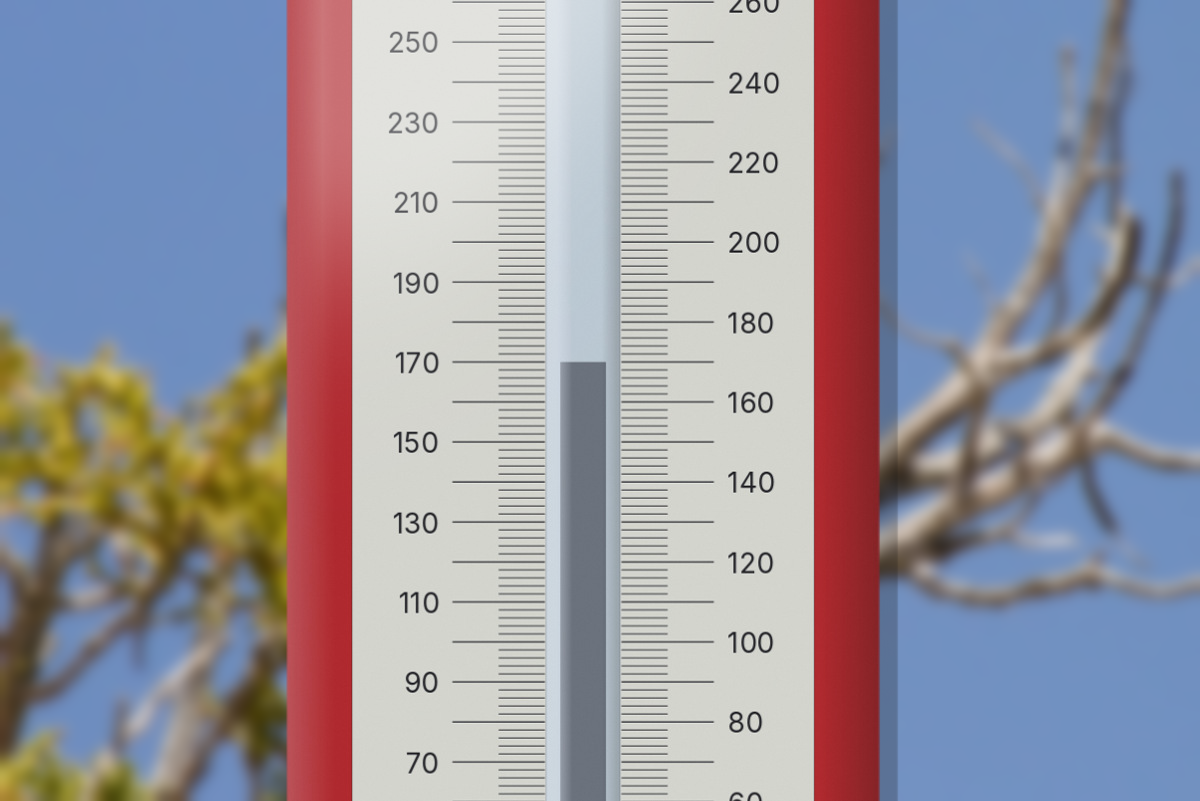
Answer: {"value": 170, "unit": "mmHg"}
